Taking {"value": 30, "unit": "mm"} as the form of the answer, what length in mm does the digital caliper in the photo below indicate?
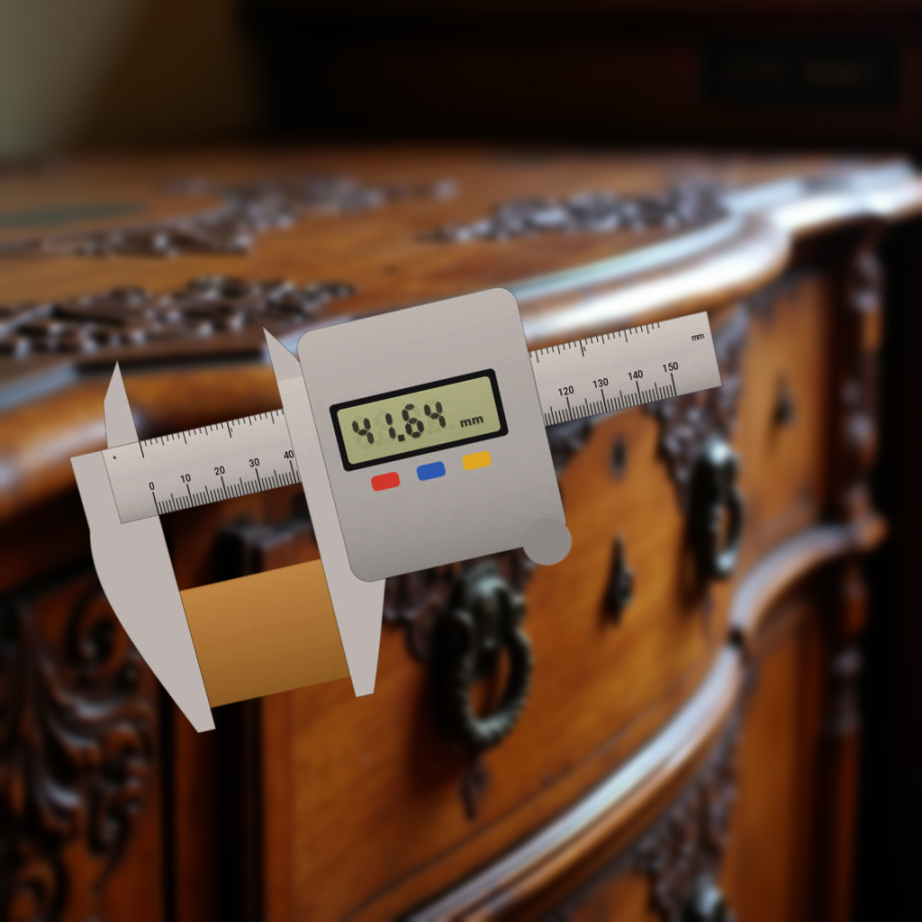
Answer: {"value": 41.64, "unit": "mm"}
